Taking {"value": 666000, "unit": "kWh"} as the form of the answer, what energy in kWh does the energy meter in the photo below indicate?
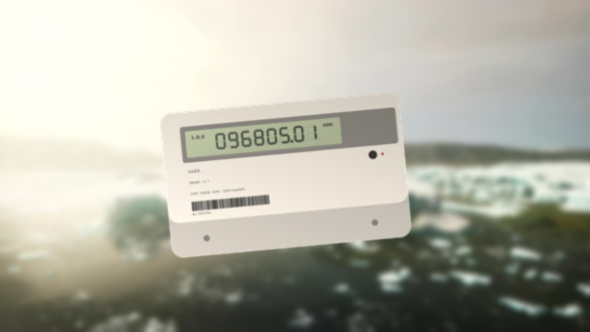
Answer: {"value": 96805.01, "unit": "kWh"}
